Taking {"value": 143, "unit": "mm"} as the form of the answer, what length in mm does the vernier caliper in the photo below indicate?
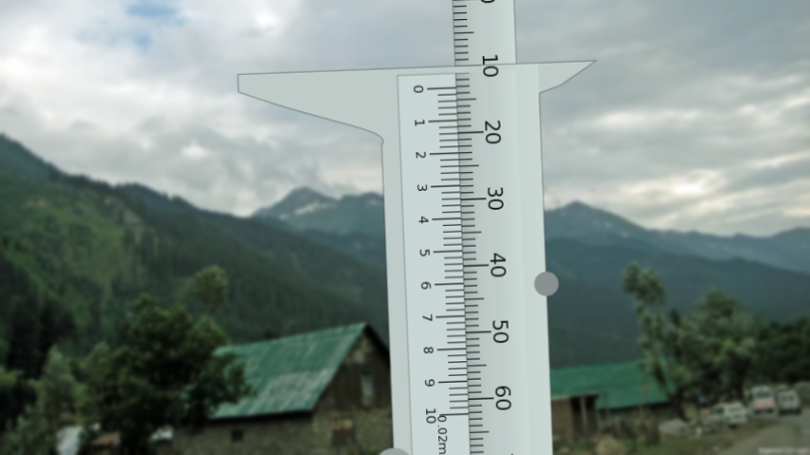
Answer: {"value": 13.2, "unit": "mm"}
